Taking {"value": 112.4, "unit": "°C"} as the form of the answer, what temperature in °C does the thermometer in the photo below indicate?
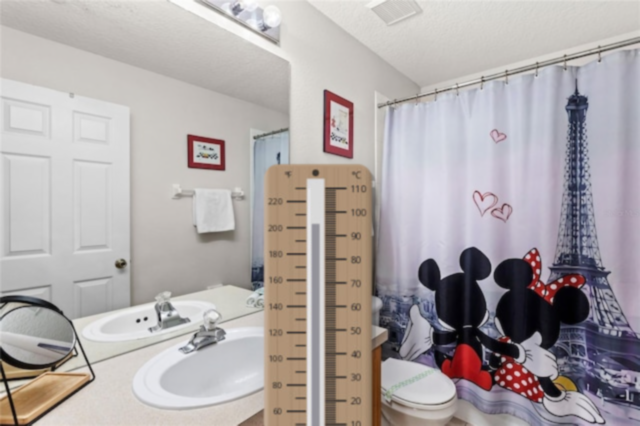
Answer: {"value": 95, "unit": "°C"}
